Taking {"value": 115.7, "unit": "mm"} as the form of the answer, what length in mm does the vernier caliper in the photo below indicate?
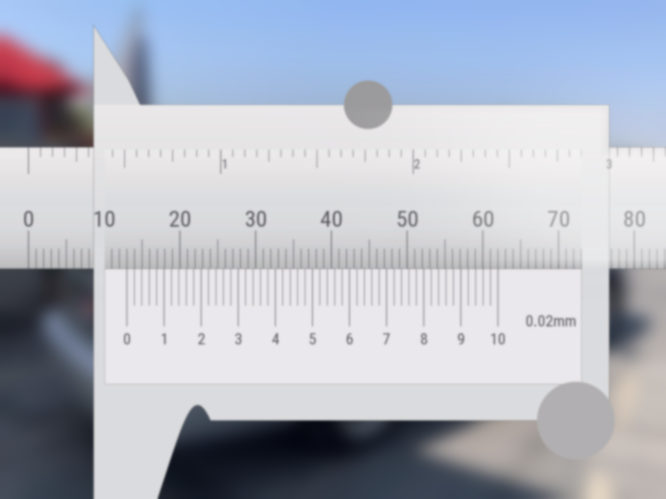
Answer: {"value": 13.0, "unit": "mm"}
